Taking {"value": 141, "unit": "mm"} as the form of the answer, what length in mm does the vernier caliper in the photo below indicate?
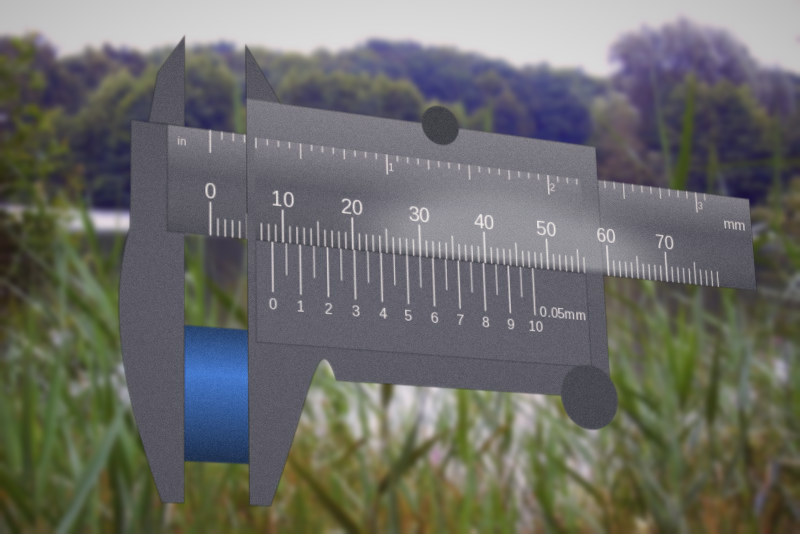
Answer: {"value": 8.5, "unit": "mm"}
